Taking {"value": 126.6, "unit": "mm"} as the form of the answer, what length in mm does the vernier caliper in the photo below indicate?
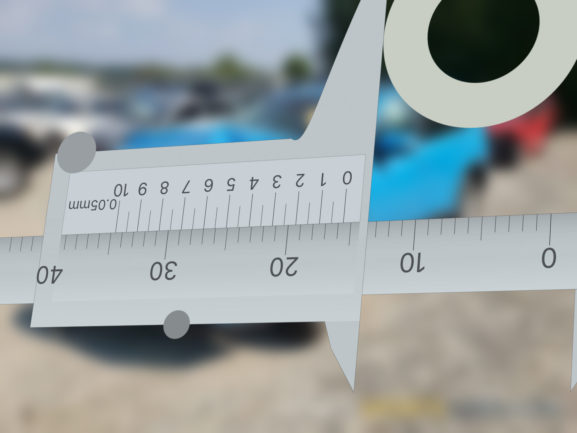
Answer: {"value": 15.6, "unit": "mm"}
